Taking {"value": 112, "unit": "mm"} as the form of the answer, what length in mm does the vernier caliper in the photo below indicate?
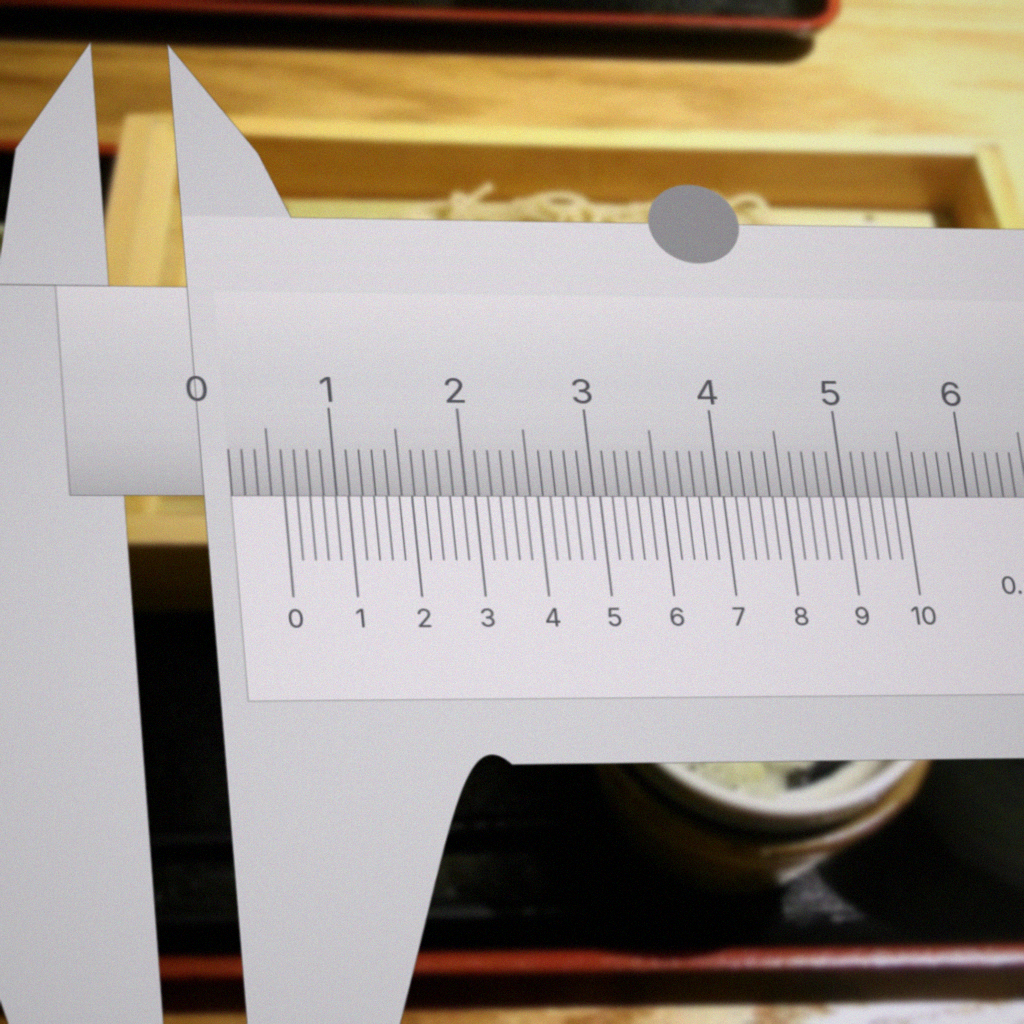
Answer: {"value": 6.0, "unit": "mm"}
